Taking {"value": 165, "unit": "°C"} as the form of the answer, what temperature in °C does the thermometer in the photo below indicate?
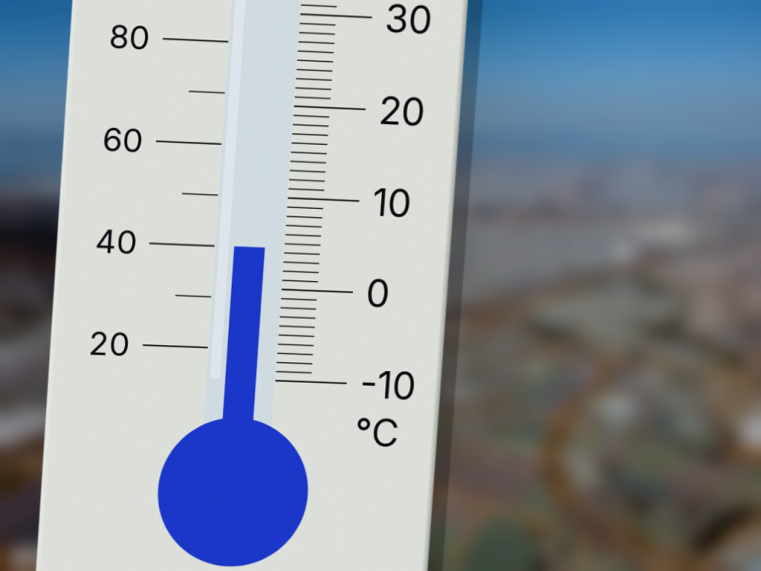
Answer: {"value": 4.5, "unit": "°C"}
